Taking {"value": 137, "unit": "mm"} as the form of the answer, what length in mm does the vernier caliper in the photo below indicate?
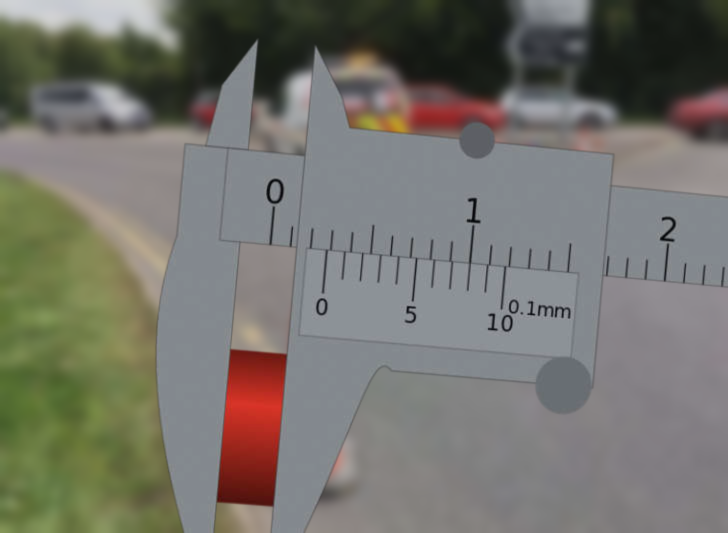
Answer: {"value": 2.8, "unit": "mm"}
